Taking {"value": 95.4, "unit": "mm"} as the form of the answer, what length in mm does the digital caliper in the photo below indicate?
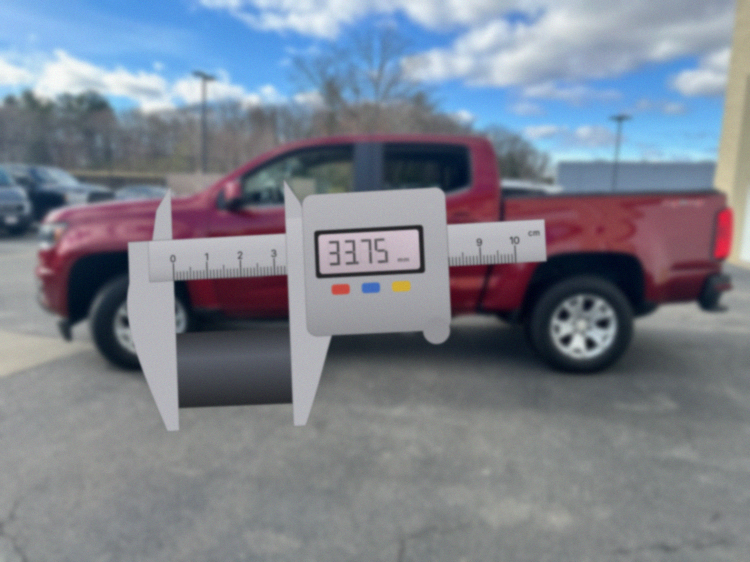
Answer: {"value": 33.75, "unit": "mm"}
